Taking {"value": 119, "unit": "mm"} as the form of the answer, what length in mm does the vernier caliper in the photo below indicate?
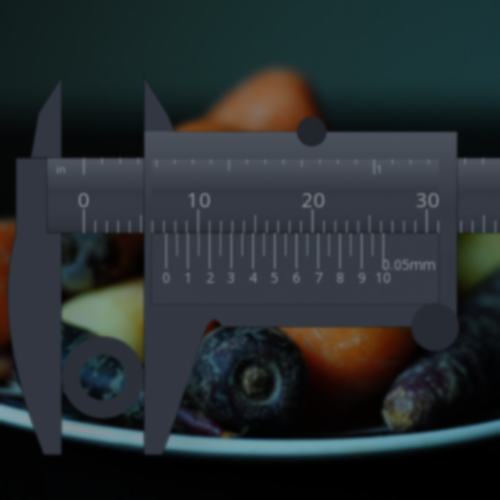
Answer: {"value": 7.2, "unit": "mm"}
